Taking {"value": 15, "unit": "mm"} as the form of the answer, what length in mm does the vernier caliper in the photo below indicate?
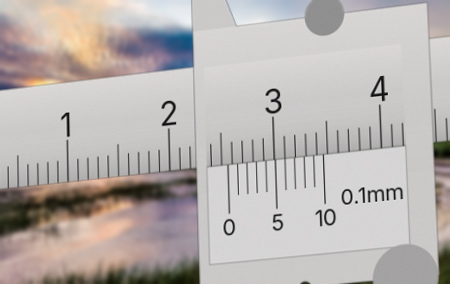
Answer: {"value": 25.6, "unit": "mm"}
